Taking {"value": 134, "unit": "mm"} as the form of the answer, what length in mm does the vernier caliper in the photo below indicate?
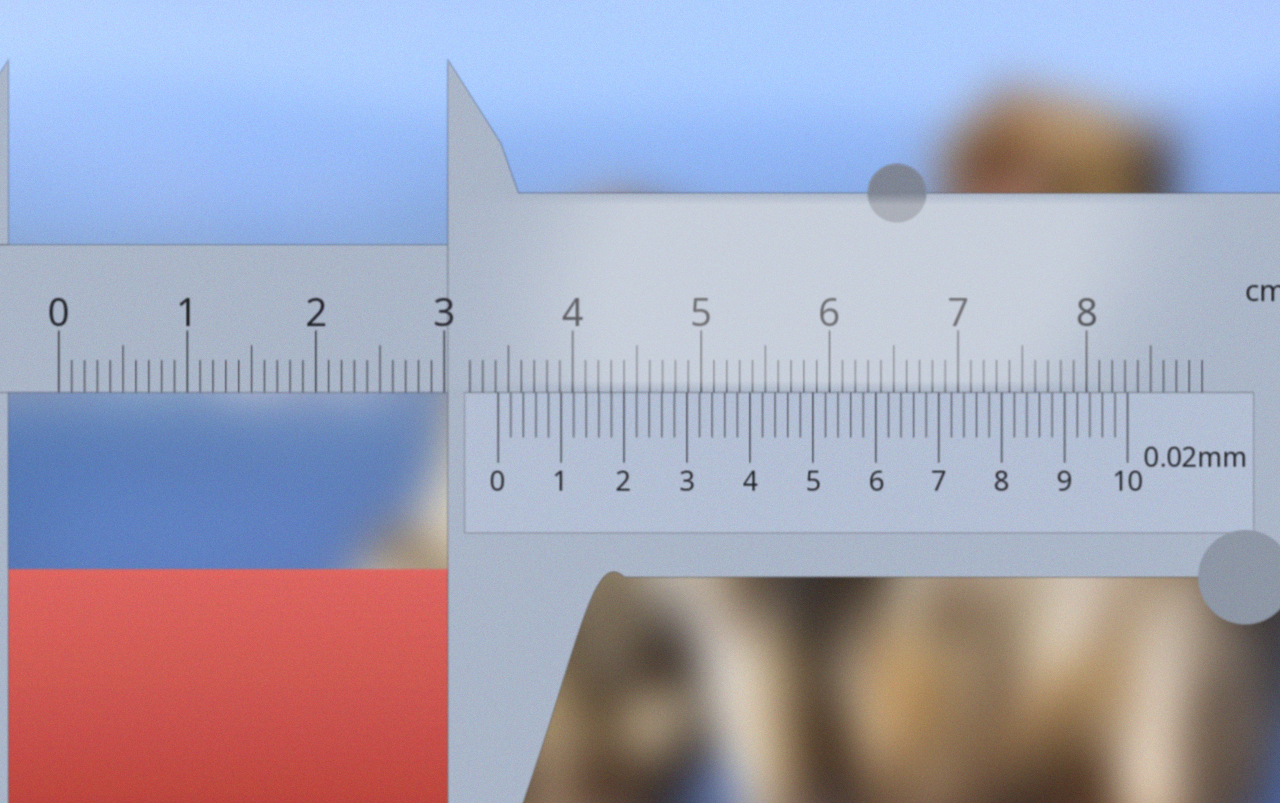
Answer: {"value": 34.2, "unit": "mm"}
